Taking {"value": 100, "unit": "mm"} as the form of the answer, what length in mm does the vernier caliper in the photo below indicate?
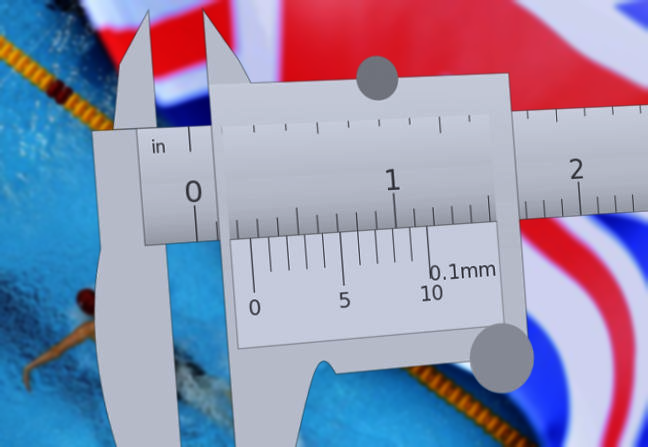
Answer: {"value": 2.6, "unit": "mm"}
